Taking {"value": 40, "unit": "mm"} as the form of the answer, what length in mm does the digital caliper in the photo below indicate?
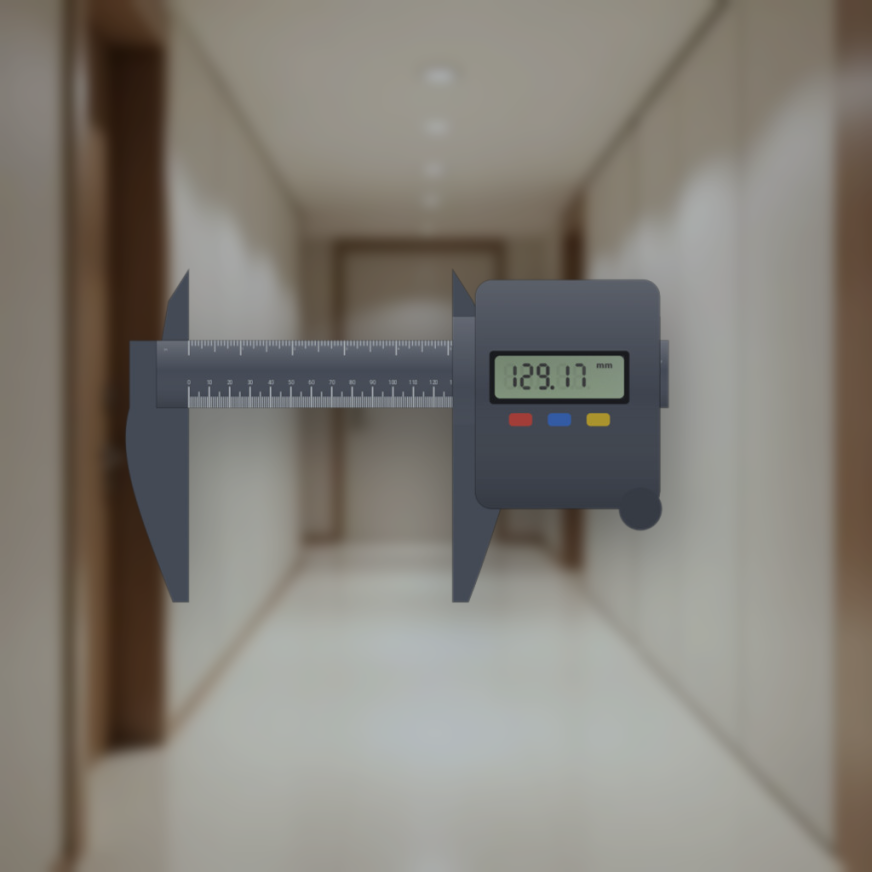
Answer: {"value": 129.17, "unit": "mm"}
